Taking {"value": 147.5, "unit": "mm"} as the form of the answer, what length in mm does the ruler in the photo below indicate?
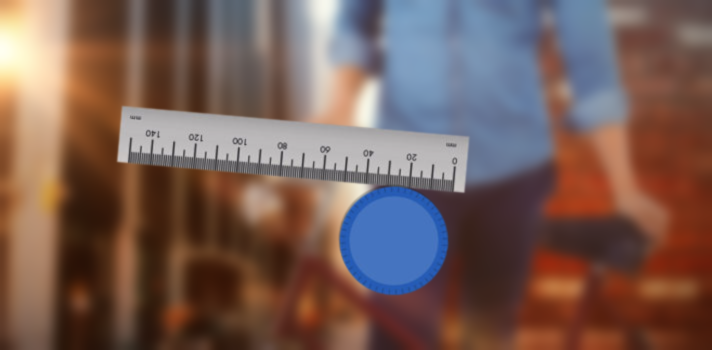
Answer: {"value": 50, "unit": "mm"}
